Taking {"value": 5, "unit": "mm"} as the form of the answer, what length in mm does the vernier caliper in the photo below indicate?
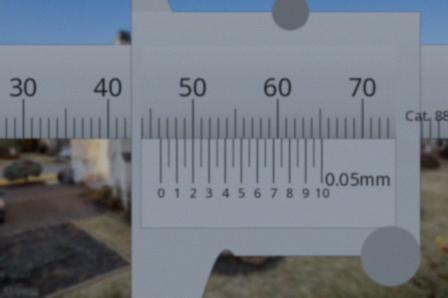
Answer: {"value": 46.2, "unit": "mm"}
